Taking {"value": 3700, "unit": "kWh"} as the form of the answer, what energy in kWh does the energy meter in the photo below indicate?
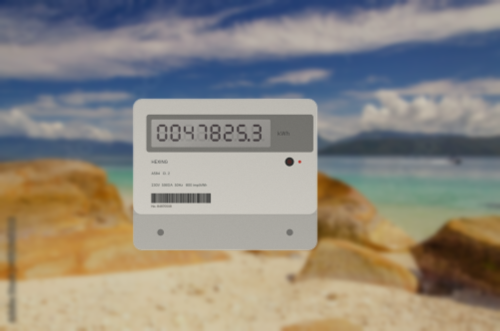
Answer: {"value": 47825.3, "unit": "kWh"}
